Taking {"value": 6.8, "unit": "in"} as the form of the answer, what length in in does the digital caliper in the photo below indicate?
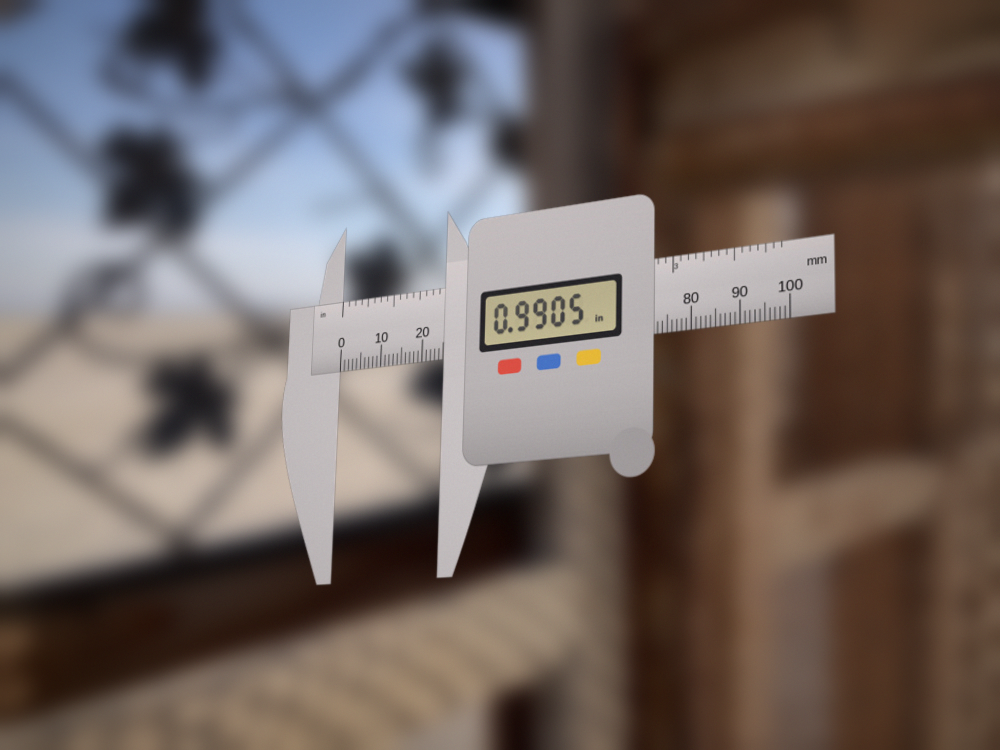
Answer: {"value": 0.9905, "unit": "in"}
